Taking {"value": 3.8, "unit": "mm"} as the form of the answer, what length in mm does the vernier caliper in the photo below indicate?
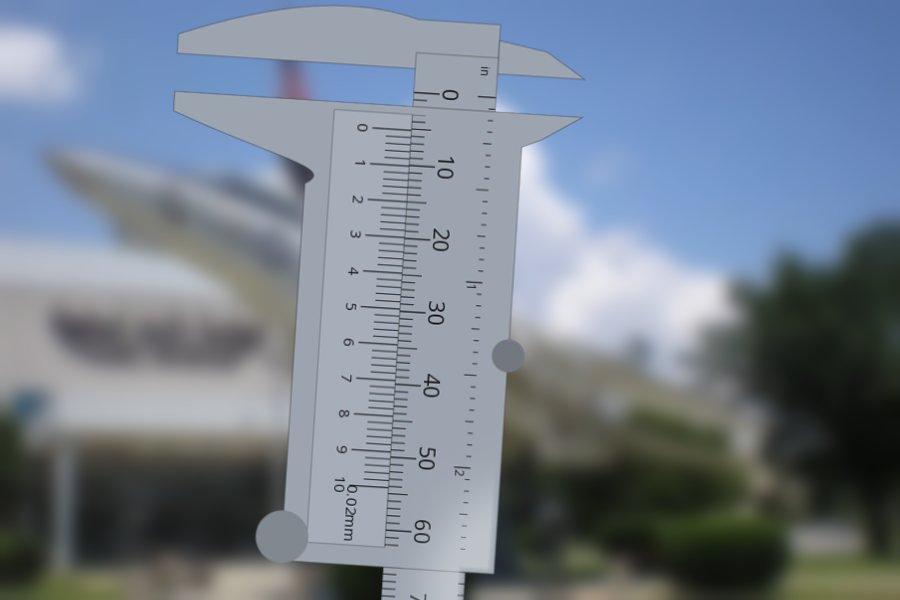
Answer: {"value": 5.2, "unit": "mm"}
